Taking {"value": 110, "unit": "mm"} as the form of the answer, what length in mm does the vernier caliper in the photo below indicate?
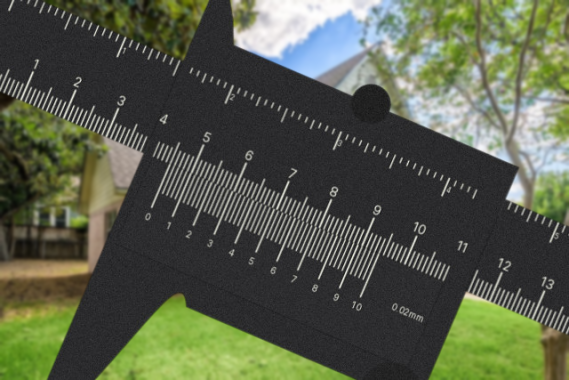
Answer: {"value": 45.0, "unit": "mm"}
